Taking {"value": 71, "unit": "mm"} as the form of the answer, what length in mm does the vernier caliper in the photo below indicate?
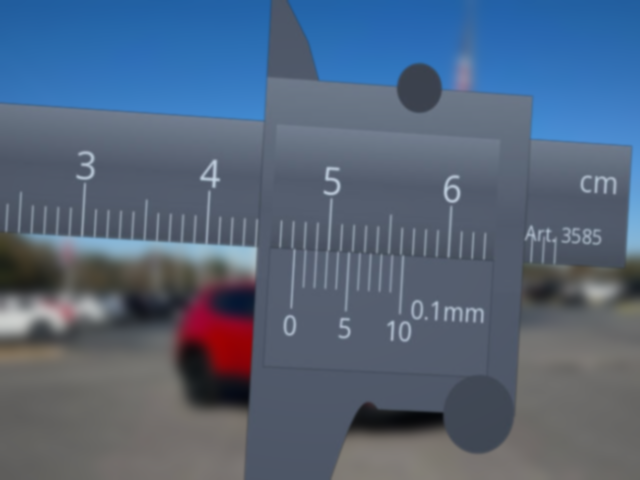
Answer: {"value": 47.2, "unit": "mm"}
